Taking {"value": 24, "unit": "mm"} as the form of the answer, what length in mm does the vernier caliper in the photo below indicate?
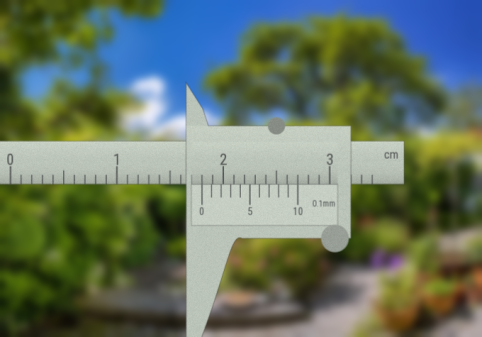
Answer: {"value": 18.0, "unit": "mm"}
